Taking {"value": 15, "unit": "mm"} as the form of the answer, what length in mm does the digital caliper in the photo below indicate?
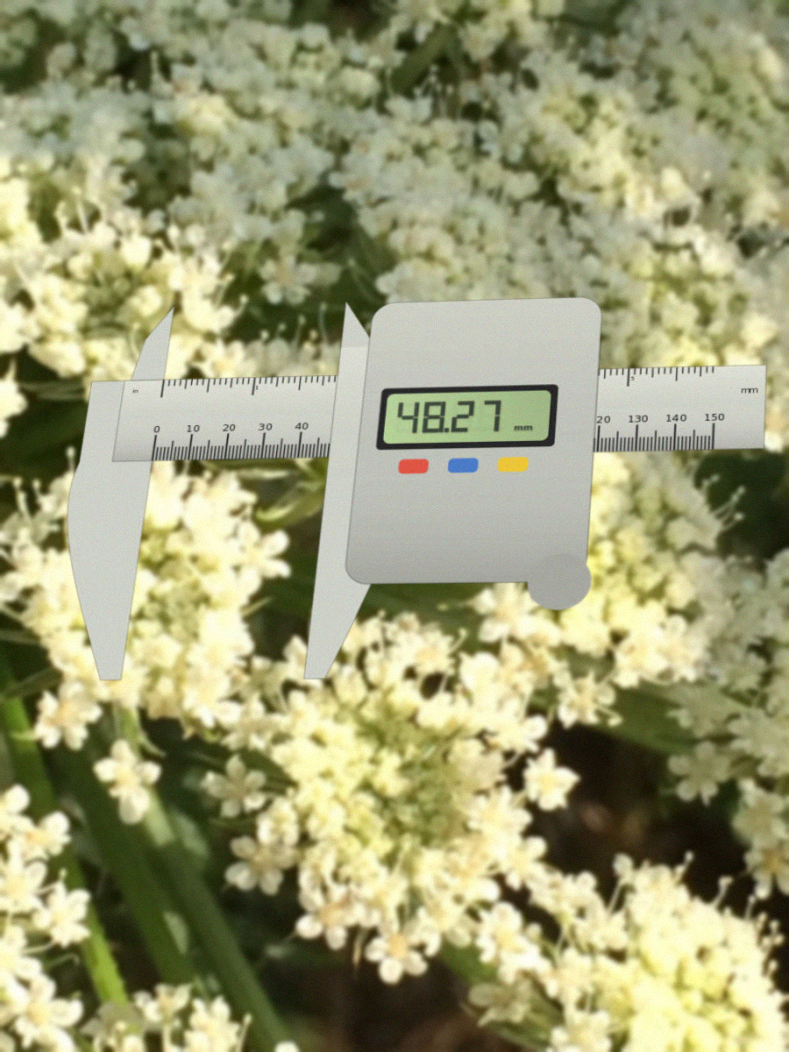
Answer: {"value": 48.27, "unit": "mm"}
